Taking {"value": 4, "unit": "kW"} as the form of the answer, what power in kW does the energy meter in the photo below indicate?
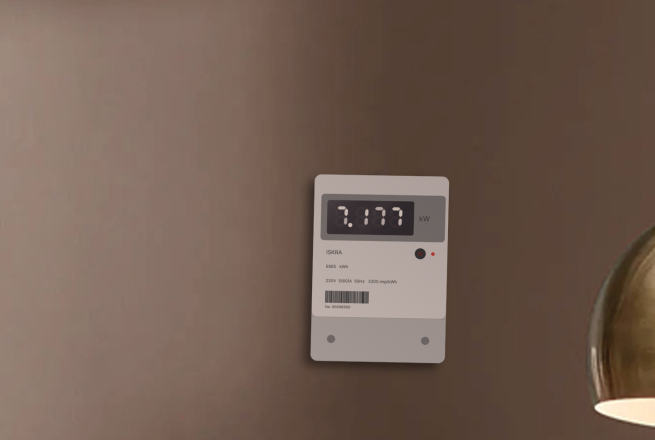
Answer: {"value": 7.177, "unit": "kW"}
